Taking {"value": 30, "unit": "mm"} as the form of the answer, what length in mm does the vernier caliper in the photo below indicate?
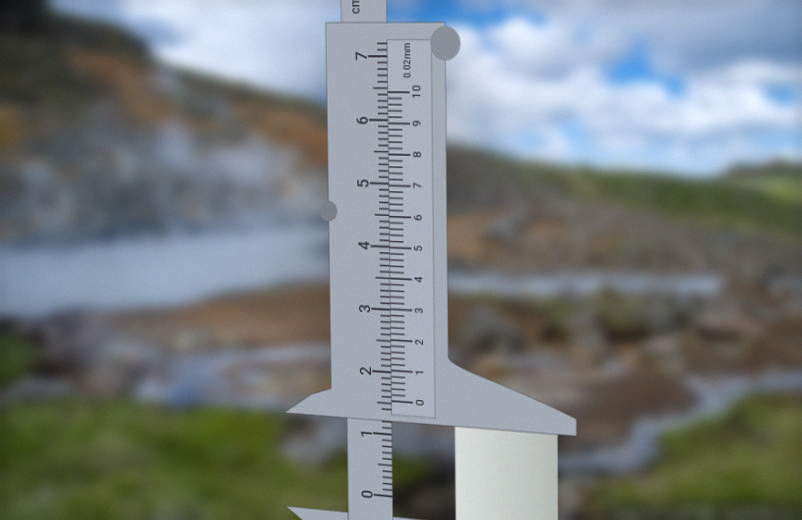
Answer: {"value": 15.4, "unit": "mm"}
